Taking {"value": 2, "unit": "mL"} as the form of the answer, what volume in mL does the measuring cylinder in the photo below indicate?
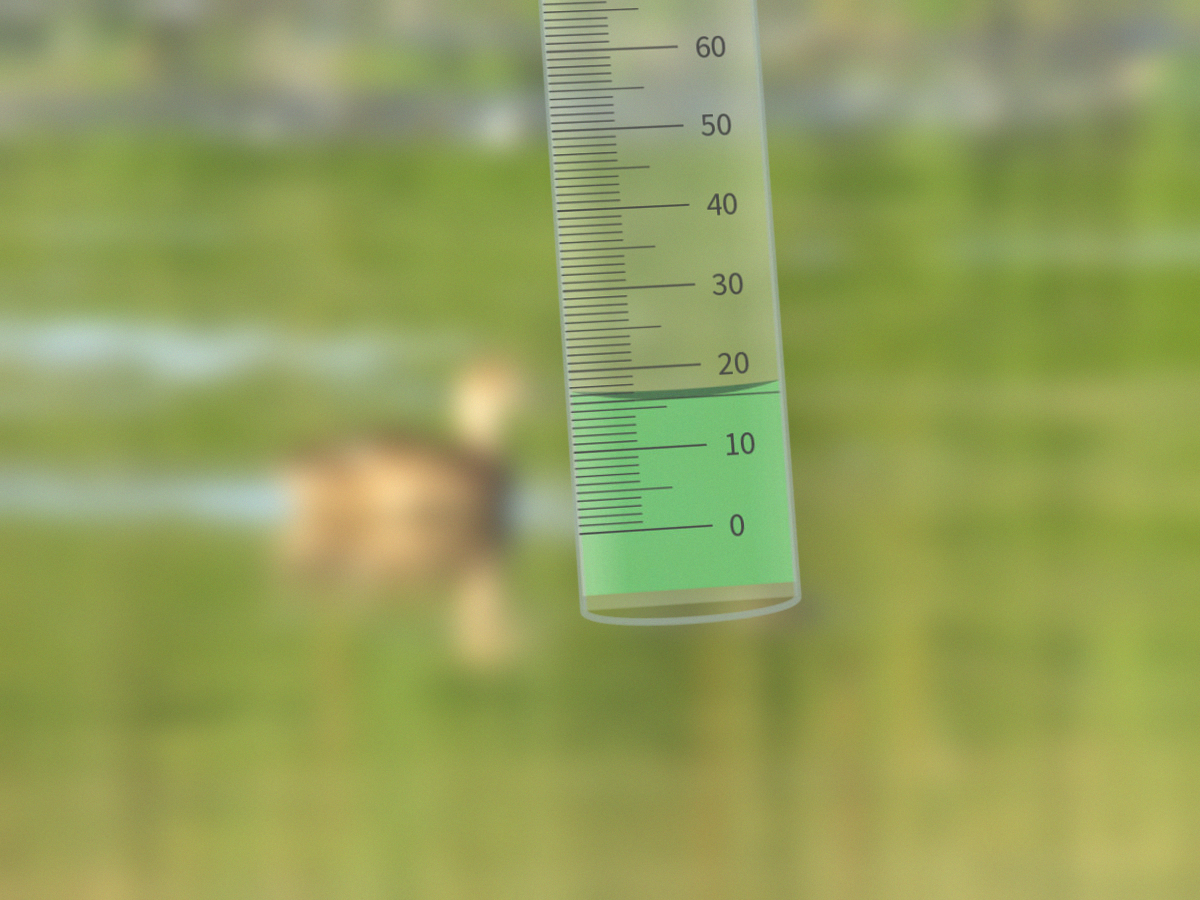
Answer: {"value": 16, "unit": "mL"}
